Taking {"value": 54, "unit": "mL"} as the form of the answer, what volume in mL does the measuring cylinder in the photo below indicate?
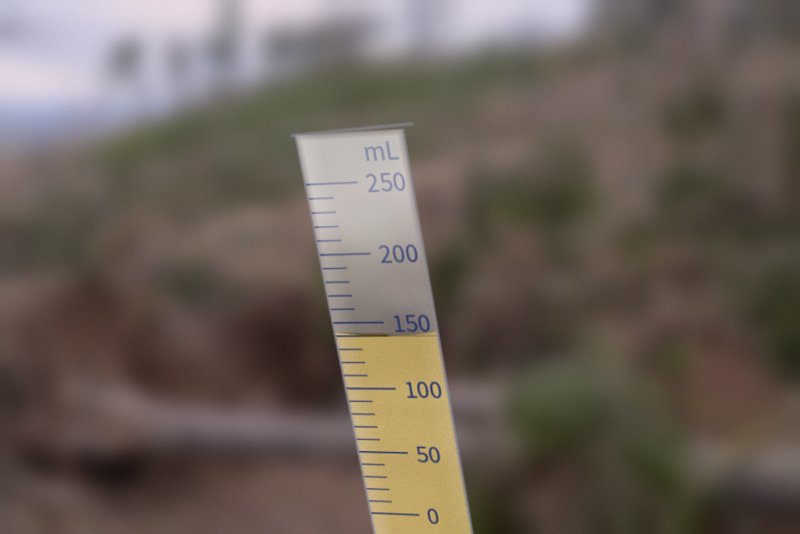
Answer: {"value": 140, "unit": "mL"}
